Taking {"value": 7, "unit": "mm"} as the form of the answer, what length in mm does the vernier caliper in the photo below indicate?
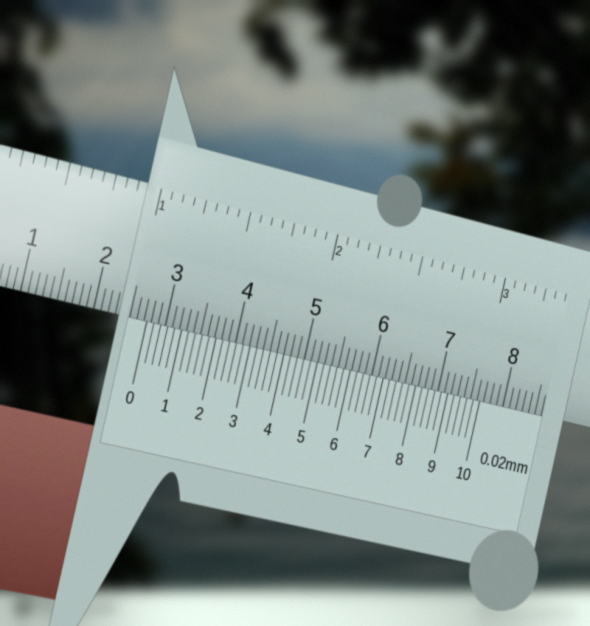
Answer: {"value": 27.4, "unit": "mm"}
